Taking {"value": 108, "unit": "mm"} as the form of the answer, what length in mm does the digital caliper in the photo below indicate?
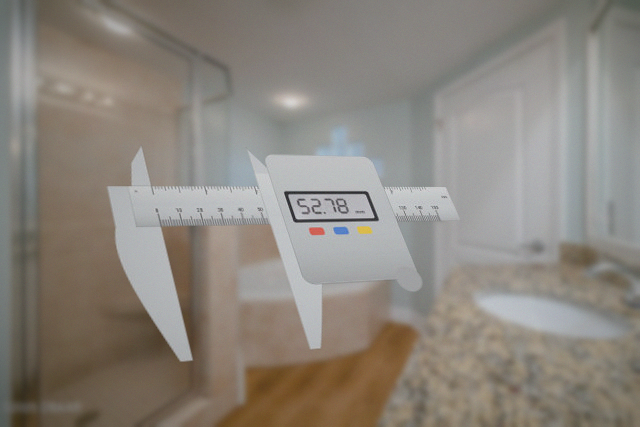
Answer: {"value": 52.78, "unit": "mm"}
